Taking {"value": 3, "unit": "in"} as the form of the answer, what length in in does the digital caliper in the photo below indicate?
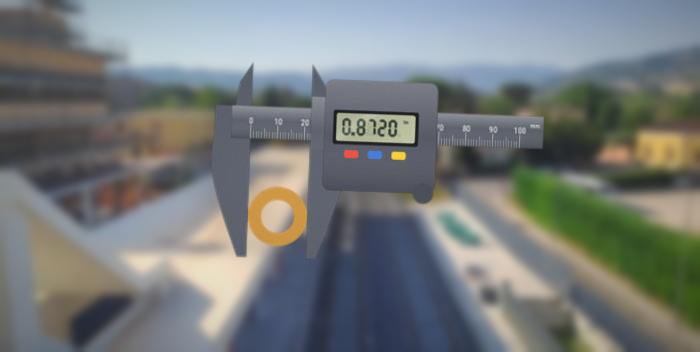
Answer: {"value": 0.8720, "unit": "in"}
